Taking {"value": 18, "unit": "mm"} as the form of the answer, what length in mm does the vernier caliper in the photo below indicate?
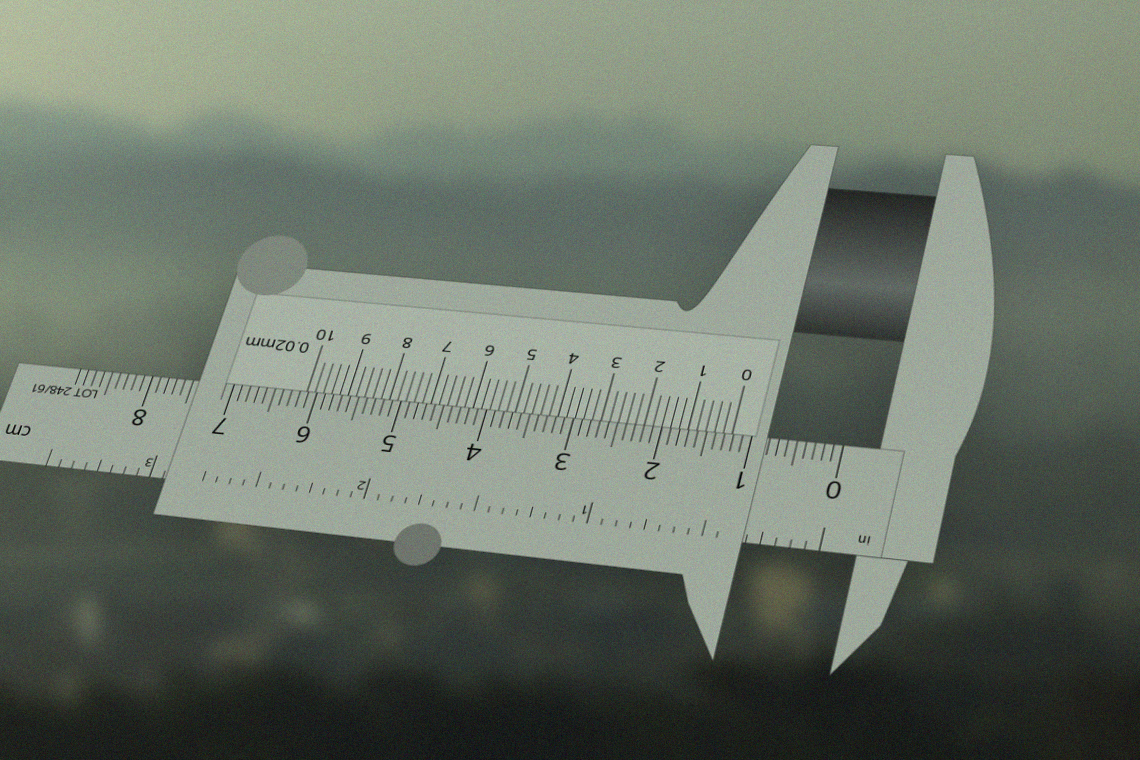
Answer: {"value": 12.2, "unit": "mm"}
